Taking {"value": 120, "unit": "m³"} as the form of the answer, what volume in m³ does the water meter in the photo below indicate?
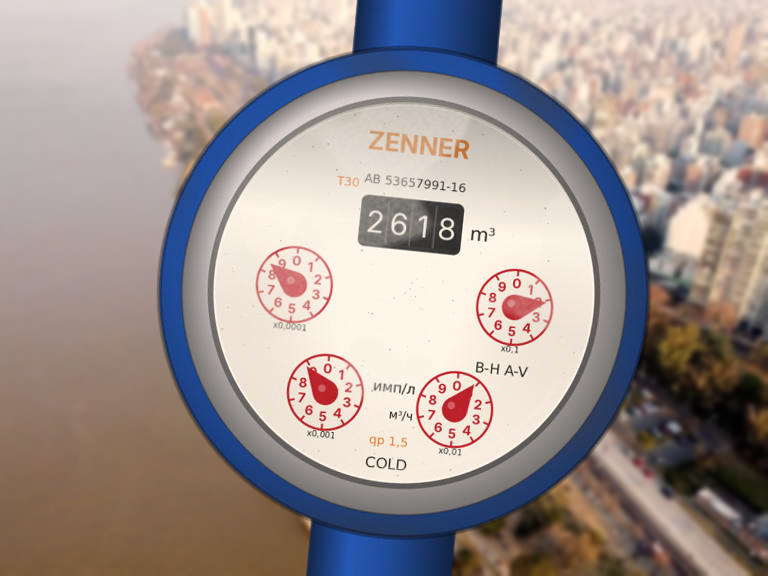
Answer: {"value": 2618.2088, "unit": "m³"}
